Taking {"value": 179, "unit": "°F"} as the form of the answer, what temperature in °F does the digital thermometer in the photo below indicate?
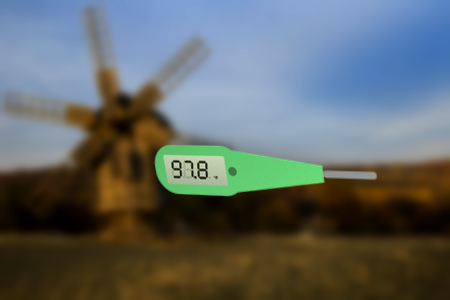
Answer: {"value": 97.8, "unit": "°F"}
